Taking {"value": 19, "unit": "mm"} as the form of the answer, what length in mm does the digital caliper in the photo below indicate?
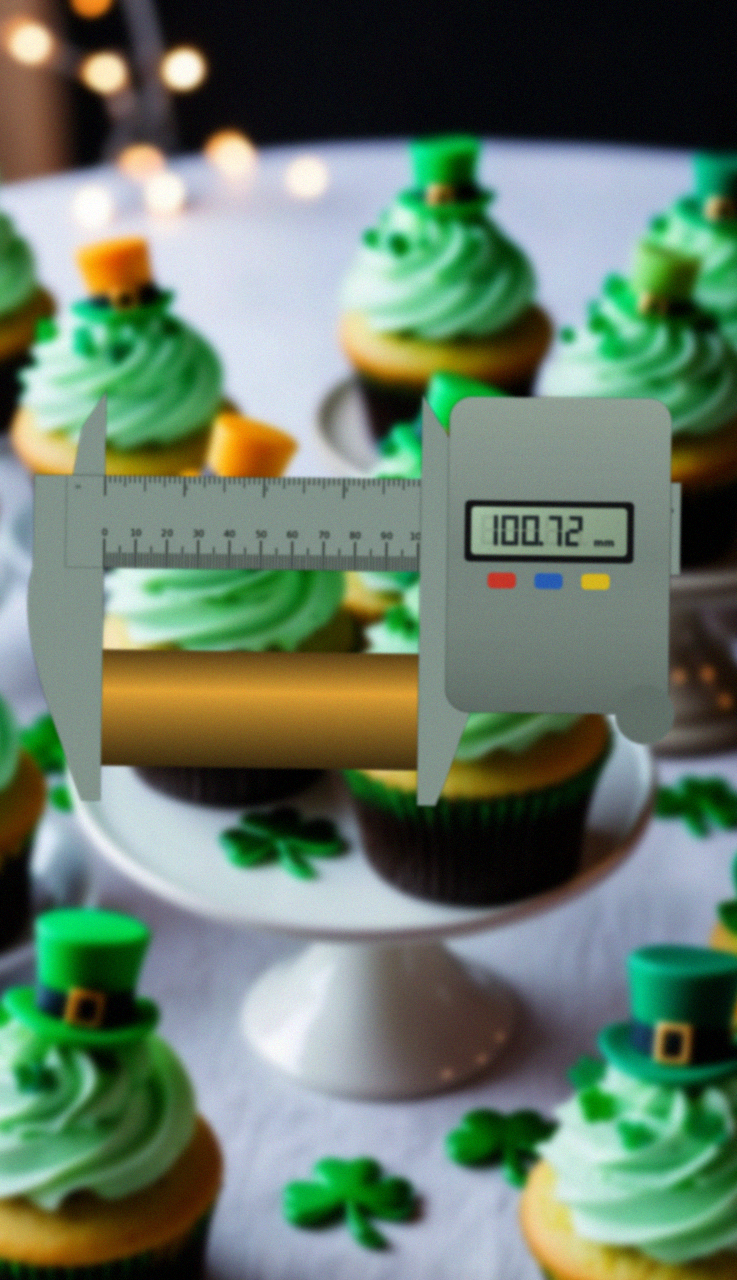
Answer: {"value": 100.72, "unit": "mm"}
